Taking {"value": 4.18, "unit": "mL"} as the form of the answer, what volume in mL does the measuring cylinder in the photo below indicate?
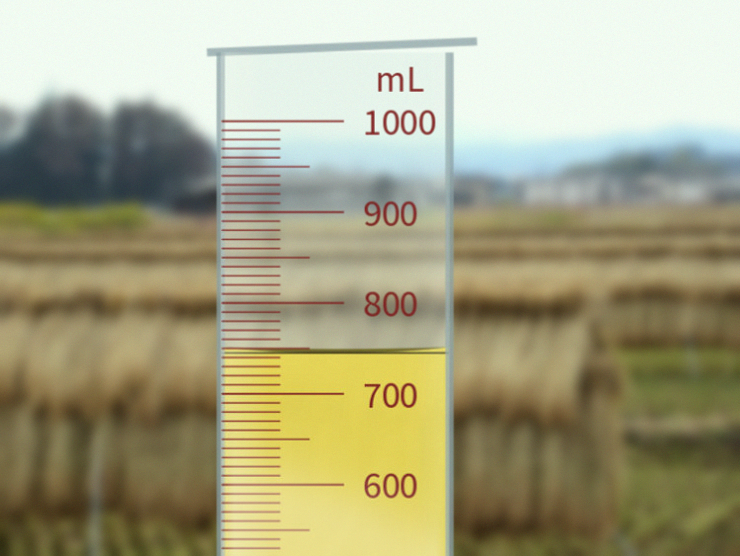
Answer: {"value": 745, "unit": "mL"}
